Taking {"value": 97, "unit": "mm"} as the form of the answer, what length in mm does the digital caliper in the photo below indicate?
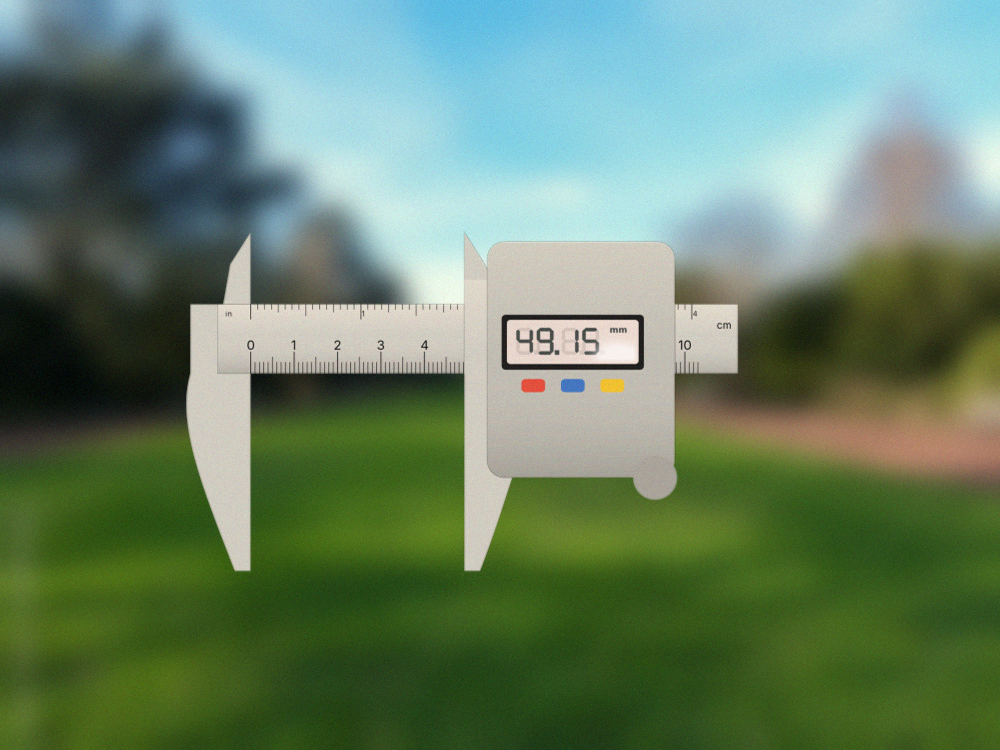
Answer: {"value": 49.15, "unit": "mm"}
